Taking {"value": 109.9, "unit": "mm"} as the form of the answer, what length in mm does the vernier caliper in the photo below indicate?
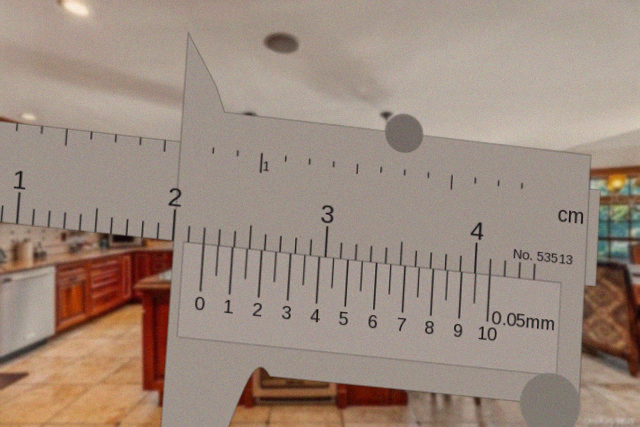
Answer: {"value": 22.0, "unit": "mm"}
